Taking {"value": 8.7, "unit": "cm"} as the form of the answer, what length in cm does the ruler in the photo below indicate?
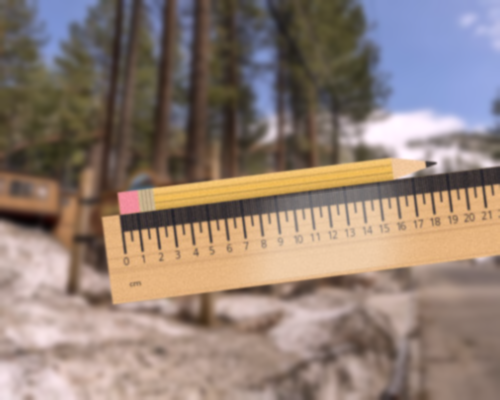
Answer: {"value": 18.5, "unit": "cm"}
